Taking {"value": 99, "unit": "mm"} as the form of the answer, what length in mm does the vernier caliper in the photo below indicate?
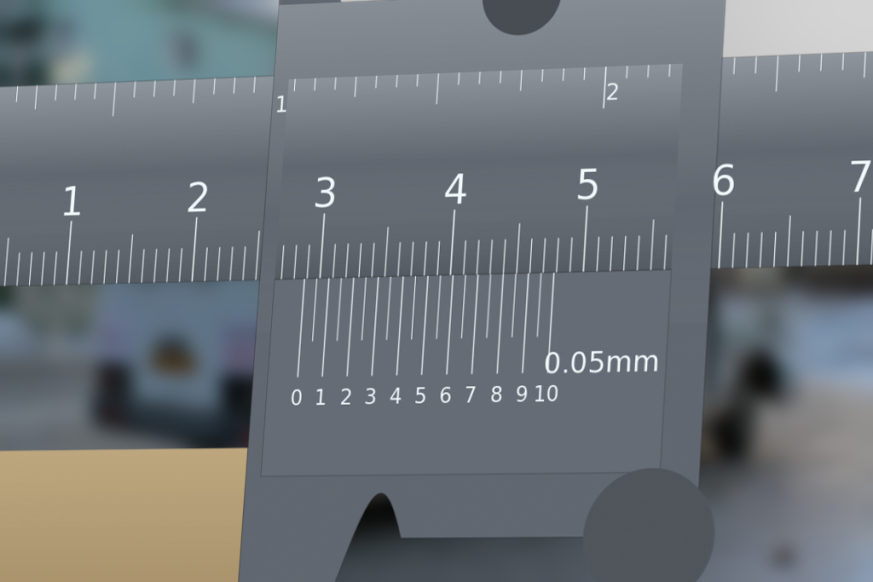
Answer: {"value": 28.8, "unit": "mm"}
